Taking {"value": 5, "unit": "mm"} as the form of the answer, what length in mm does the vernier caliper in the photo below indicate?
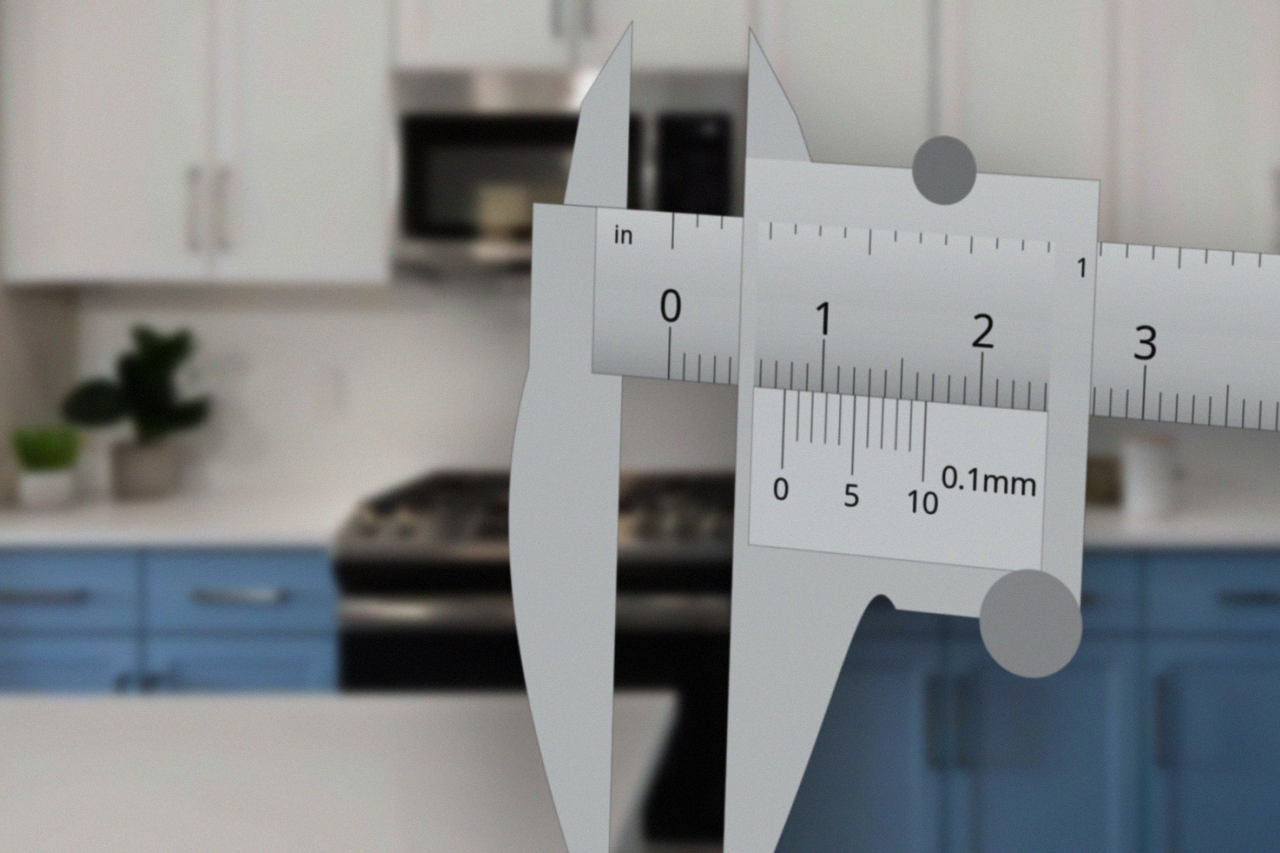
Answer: {"value": 7.6, "unit": "mm"}
